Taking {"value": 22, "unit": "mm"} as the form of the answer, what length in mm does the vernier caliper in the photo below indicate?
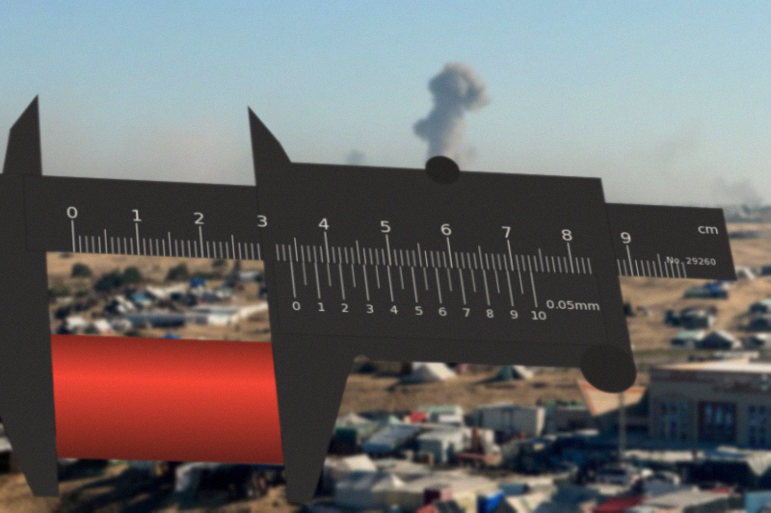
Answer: {"value": 34.0, "unit": "mm"}
